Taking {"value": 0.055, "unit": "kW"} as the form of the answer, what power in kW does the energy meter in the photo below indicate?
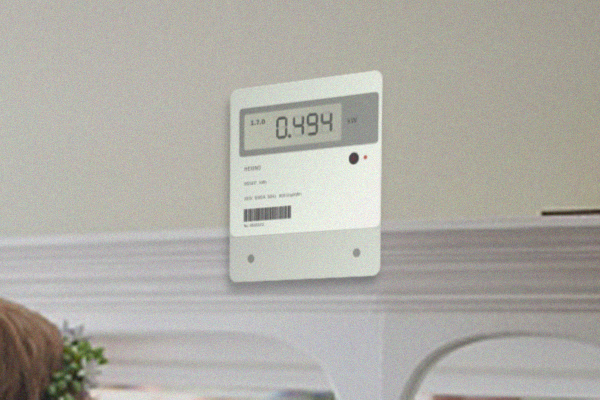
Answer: {"value": 0.494, "unit": "kW"}
